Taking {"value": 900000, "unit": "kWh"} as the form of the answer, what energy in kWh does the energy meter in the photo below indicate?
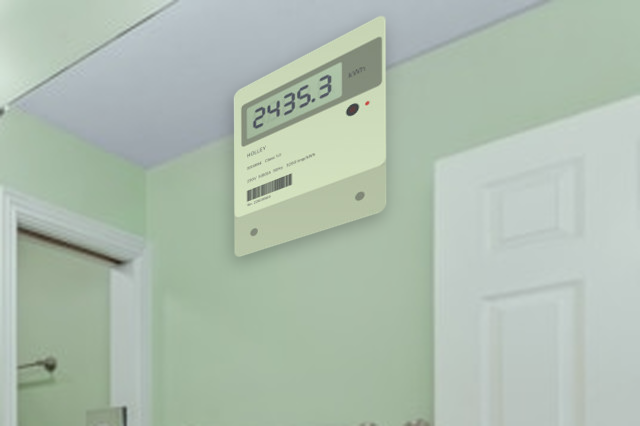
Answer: {"value": 2435.3, "unit": "kWh"}
